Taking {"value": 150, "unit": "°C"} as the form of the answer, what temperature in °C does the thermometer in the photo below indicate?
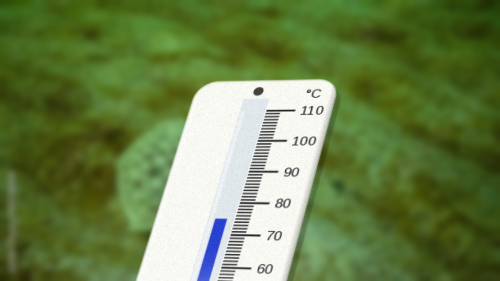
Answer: {"value": 75, "unit": "°C"}
